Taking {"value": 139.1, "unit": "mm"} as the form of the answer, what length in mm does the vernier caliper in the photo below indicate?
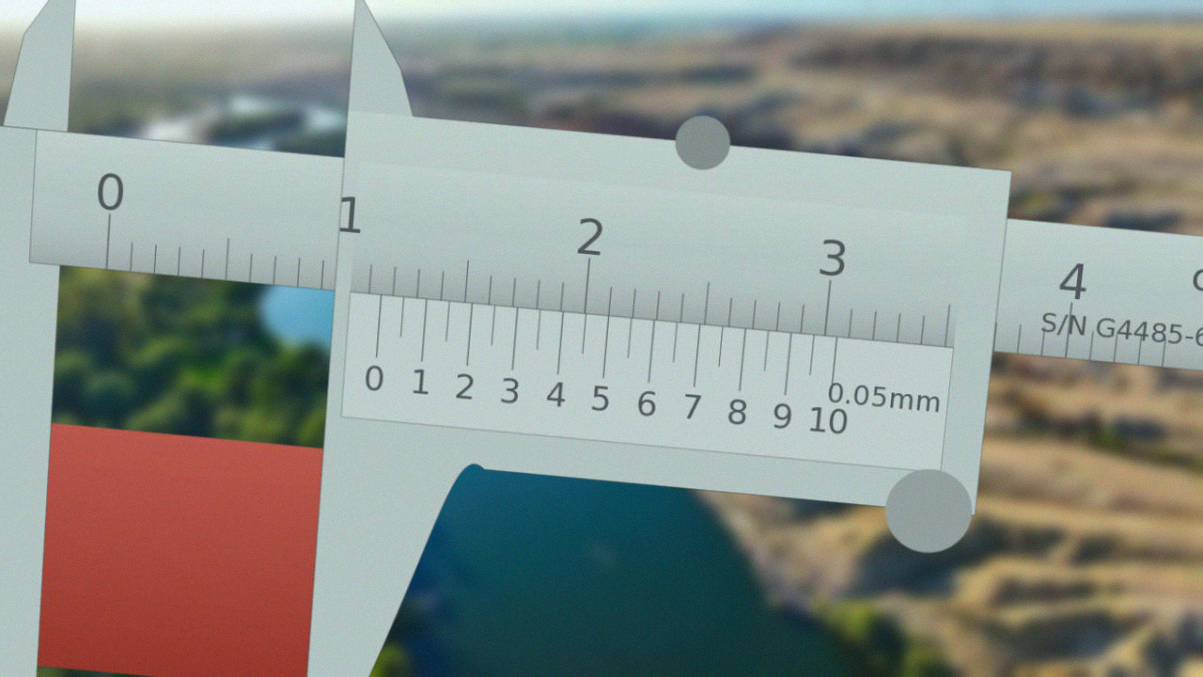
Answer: {"value": 11.50, "unit": "mm"}
